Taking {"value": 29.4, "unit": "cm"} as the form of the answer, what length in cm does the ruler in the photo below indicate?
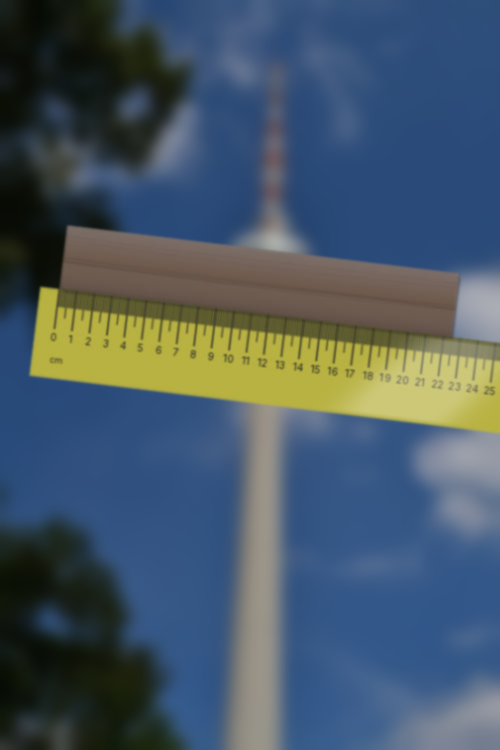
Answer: {"value": 22.5, "unit": "cm"}
